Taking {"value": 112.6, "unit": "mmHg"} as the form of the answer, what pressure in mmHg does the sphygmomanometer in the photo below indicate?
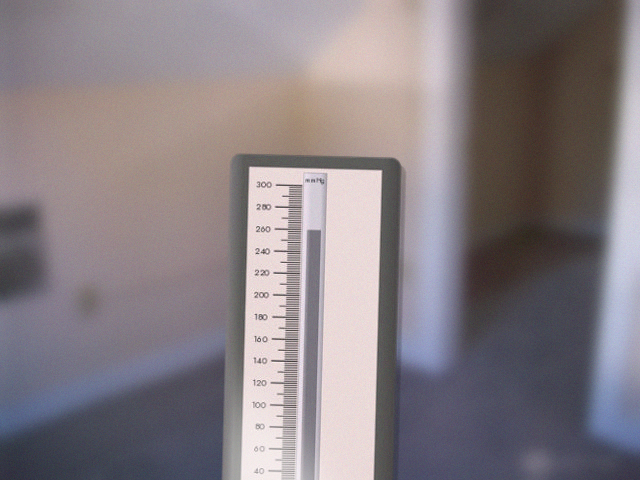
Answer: {"value": 260, "unit": "mmHg"}
